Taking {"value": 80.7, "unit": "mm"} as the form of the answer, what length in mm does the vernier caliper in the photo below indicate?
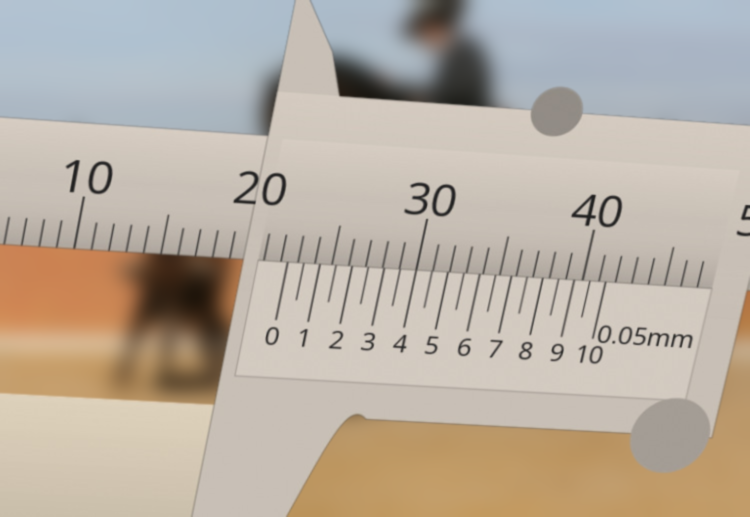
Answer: {"value": 22.4, "unit": "mm"}
